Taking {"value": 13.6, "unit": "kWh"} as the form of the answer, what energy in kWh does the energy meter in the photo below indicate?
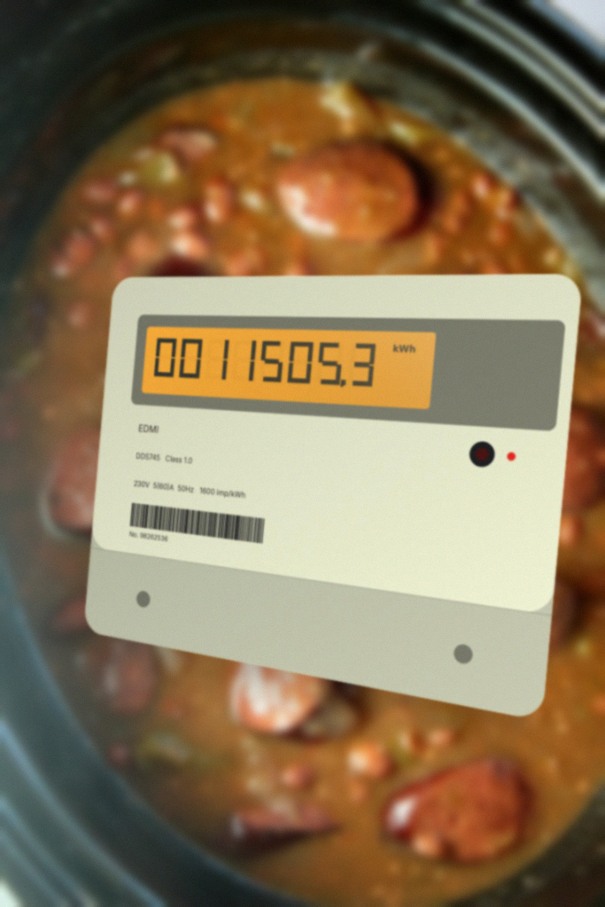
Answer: {"value": 11505.3, "unit": "kWh"}
